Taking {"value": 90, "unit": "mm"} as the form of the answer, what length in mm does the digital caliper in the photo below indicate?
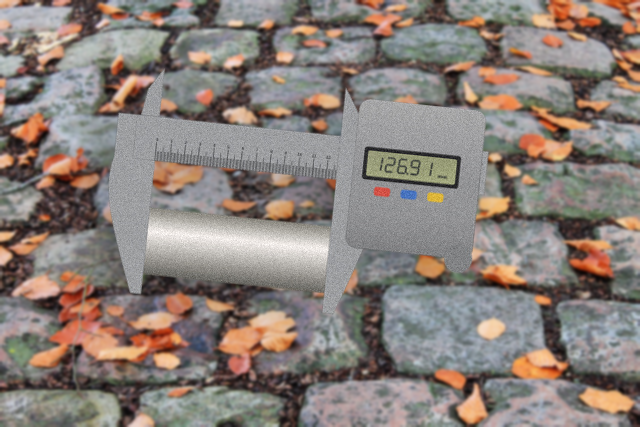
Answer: {"value": 126.91, "unit": "mm"}
